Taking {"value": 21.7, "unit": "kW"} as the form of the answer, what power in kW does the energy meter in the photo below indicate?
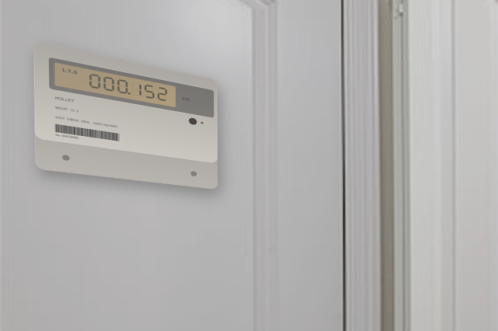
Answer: {"value": 0.152, "unit": "kW"}
